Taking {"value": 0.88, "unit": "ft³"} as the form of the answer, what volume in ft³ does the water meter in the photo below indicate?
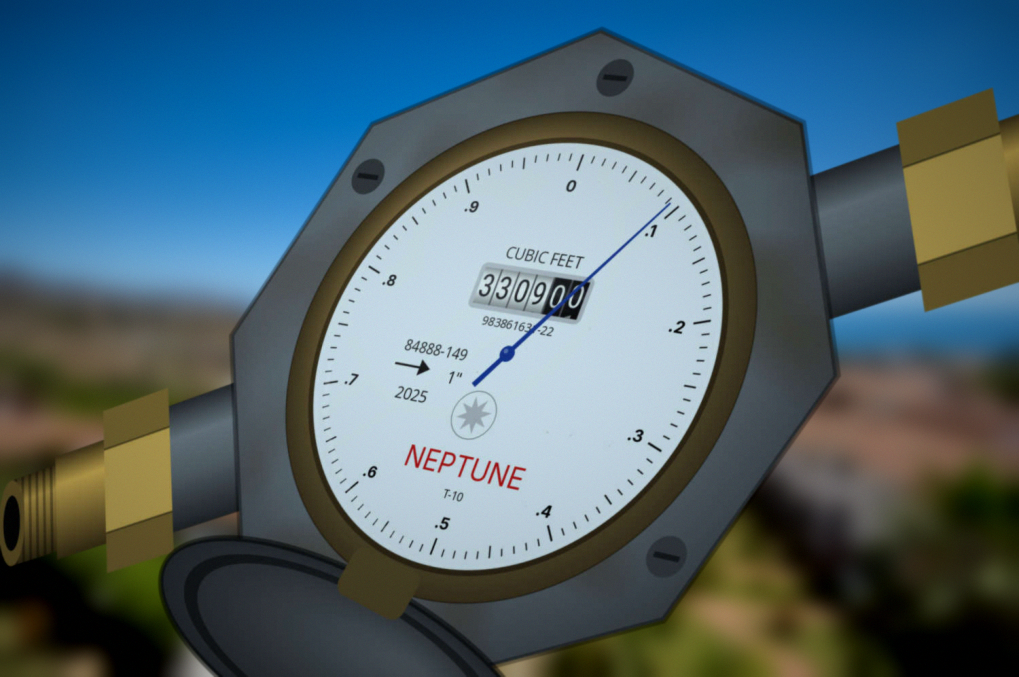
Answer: {"value": 330900.09, "unit": "ft³"}
